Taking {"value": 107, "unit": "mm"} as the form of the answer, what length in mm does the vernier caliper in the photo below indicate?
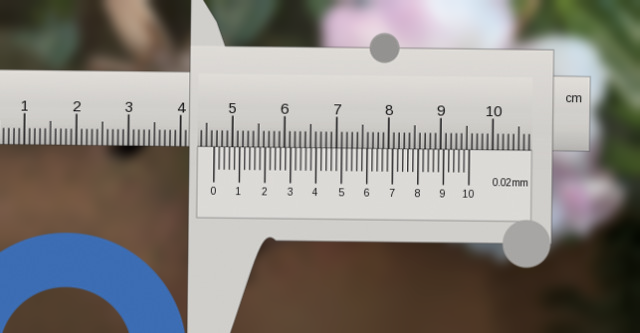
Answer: {"value": 46.5, "unit": "mm"}
